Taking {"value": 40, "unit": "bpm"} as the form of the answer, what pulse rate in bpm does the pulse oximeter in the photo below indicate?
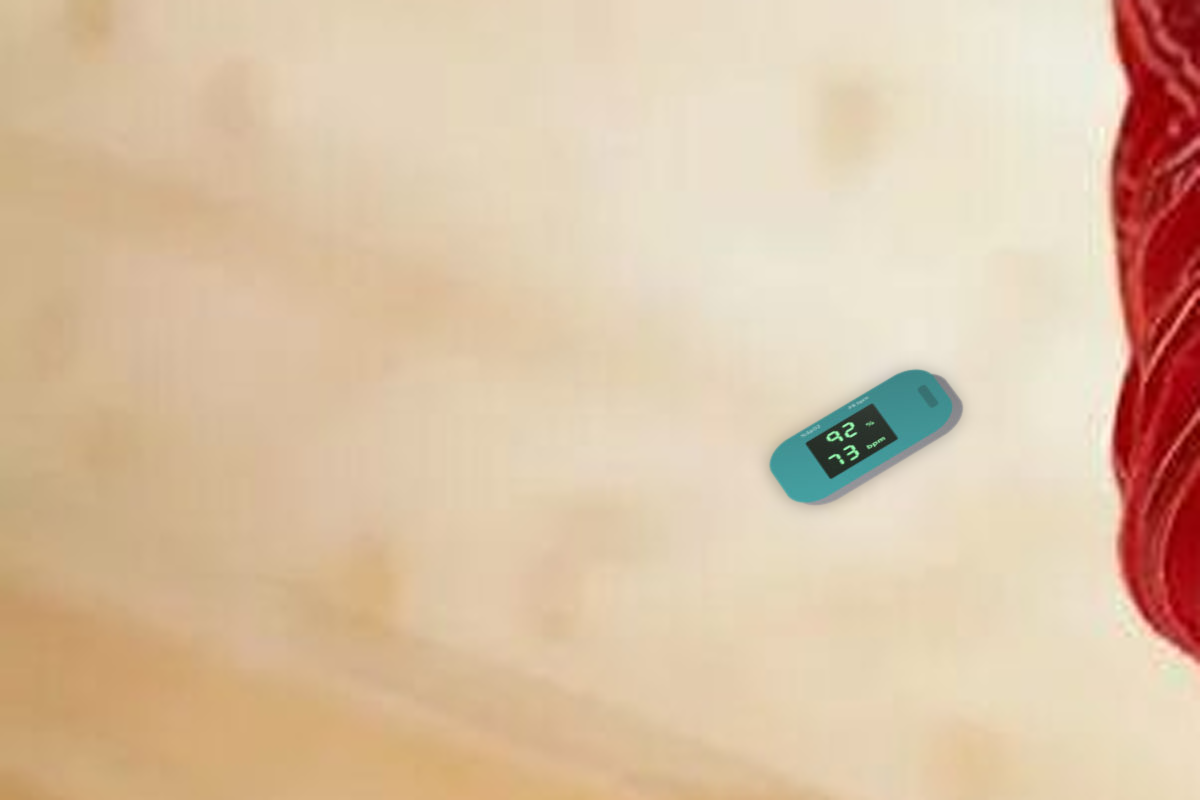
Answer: {"value": 73, "unit": "bpm"}
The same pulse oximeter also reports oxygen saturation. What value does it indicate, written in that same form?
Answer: {"value": 92, "unit": "%"}
